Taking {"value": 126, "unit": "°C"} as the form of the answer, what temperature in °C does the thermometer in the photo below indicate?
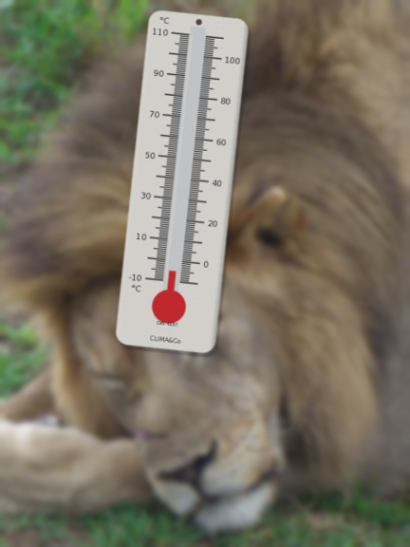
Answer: {"value": -5, "unit": "°C"}
